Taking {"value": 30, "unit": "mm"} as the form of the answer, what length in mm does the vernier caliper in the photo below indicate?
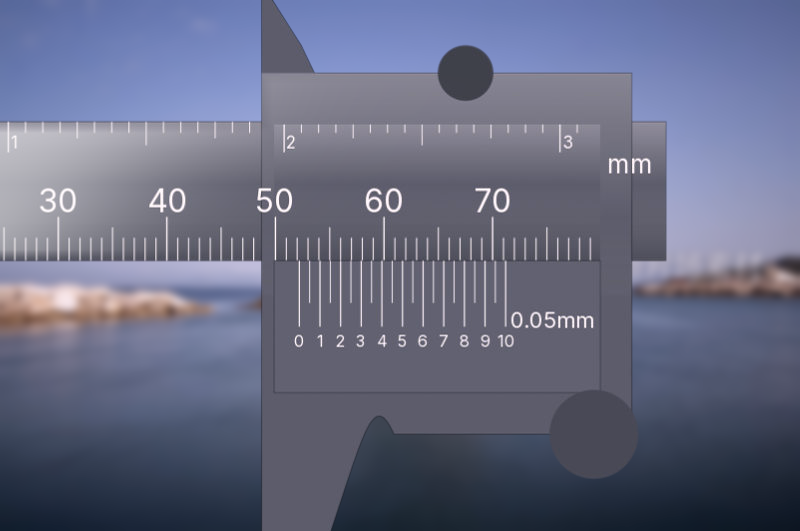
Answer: {"value": 52.2, "unit": "mm"}
